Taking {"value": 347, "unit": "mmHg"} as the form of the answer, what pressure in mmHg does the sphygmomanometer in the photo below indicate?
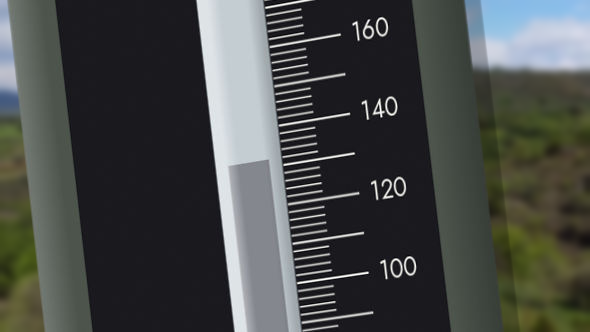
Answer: {"value": 132, "unit": "mmHg"}
